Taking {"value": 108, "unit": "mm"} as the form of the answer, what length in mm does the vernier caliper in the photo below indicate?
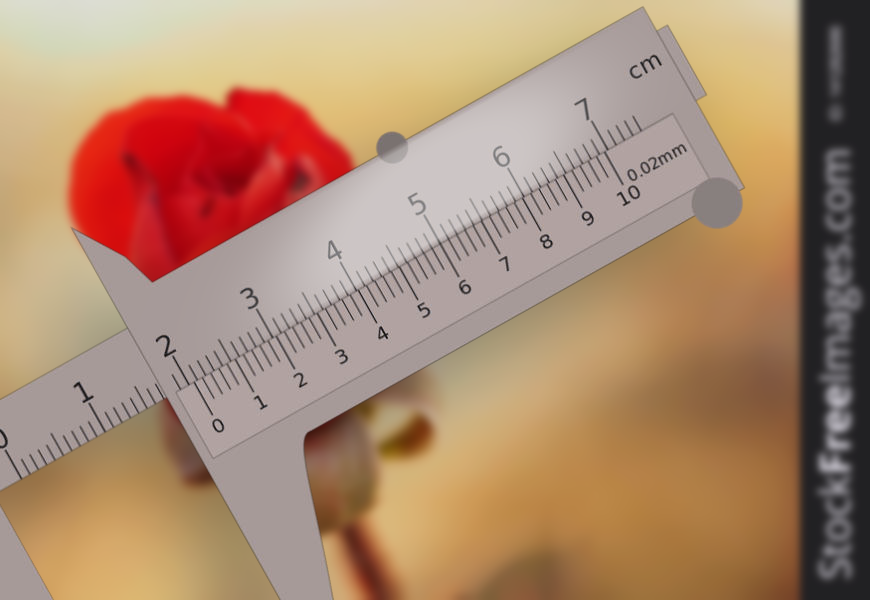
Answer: {"value": 20.6, "unit": "mm"}
